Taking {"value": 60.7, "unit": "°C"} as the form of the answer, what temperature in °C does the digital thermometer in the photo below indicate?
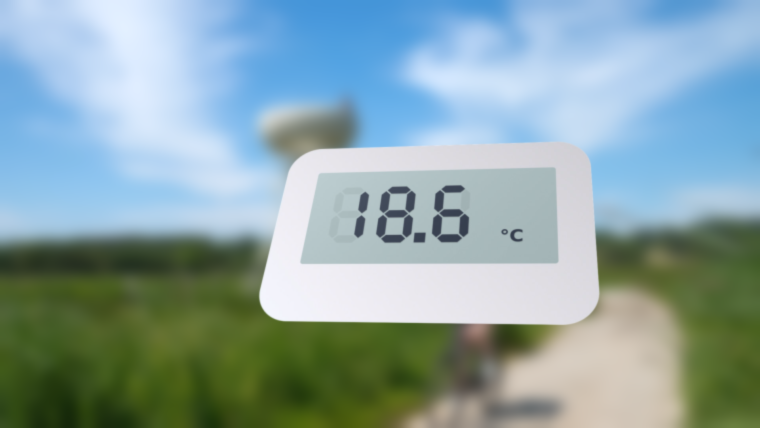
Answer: {"value": 18.6, "unit": "°C"}
